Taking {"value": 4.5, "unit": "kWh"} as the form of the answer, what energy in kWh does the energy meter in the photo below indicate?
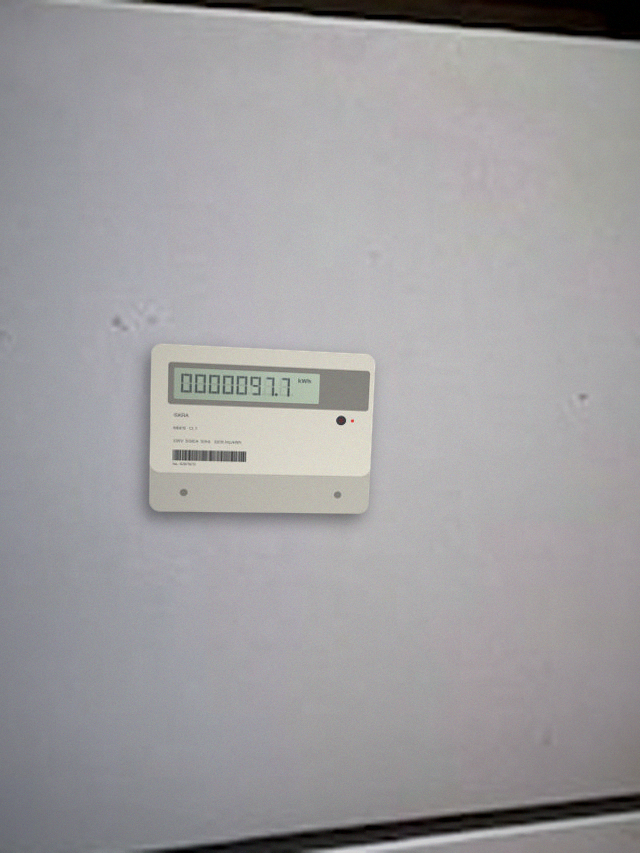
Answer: {"value": 97.7, "unit": "kWh"}
